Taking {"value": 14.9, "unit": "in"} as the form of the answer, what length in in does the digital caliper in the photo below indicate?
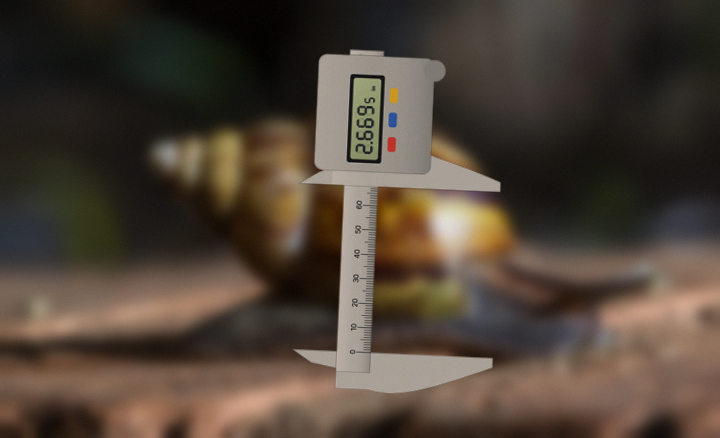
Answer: {"value": 2.6695, "unit": "in"}
